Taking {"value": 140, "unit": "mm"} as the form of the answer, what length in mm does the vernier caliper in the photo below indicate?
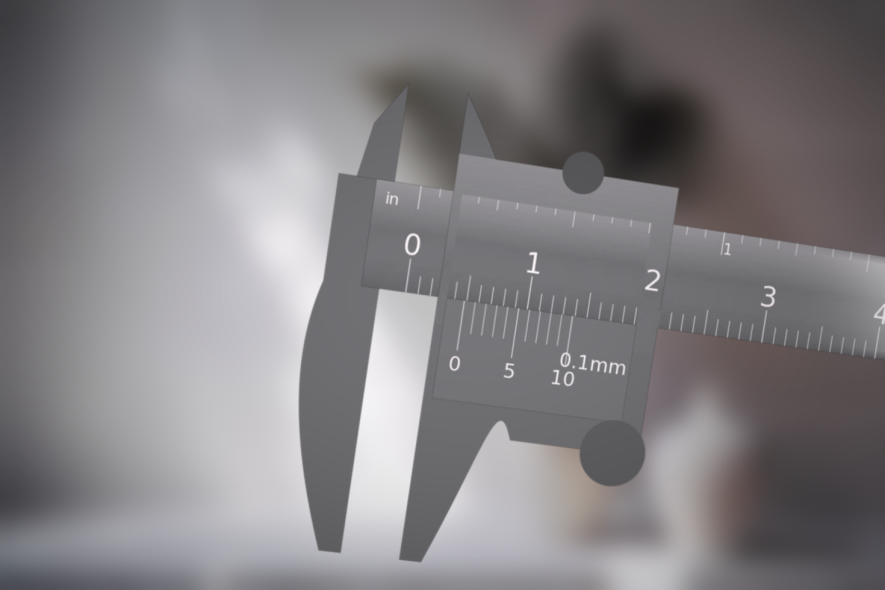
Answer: {"value": 4.8, "unit": "mm"}
